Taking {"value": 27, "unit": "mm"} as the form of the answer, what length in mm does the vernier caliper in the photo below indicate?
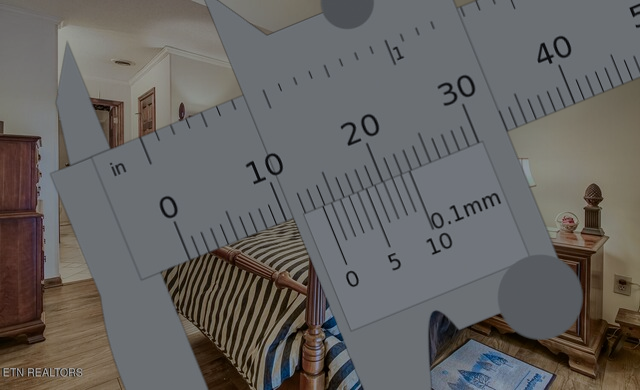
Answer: {"value": 13.8, "unit": "mm"}
